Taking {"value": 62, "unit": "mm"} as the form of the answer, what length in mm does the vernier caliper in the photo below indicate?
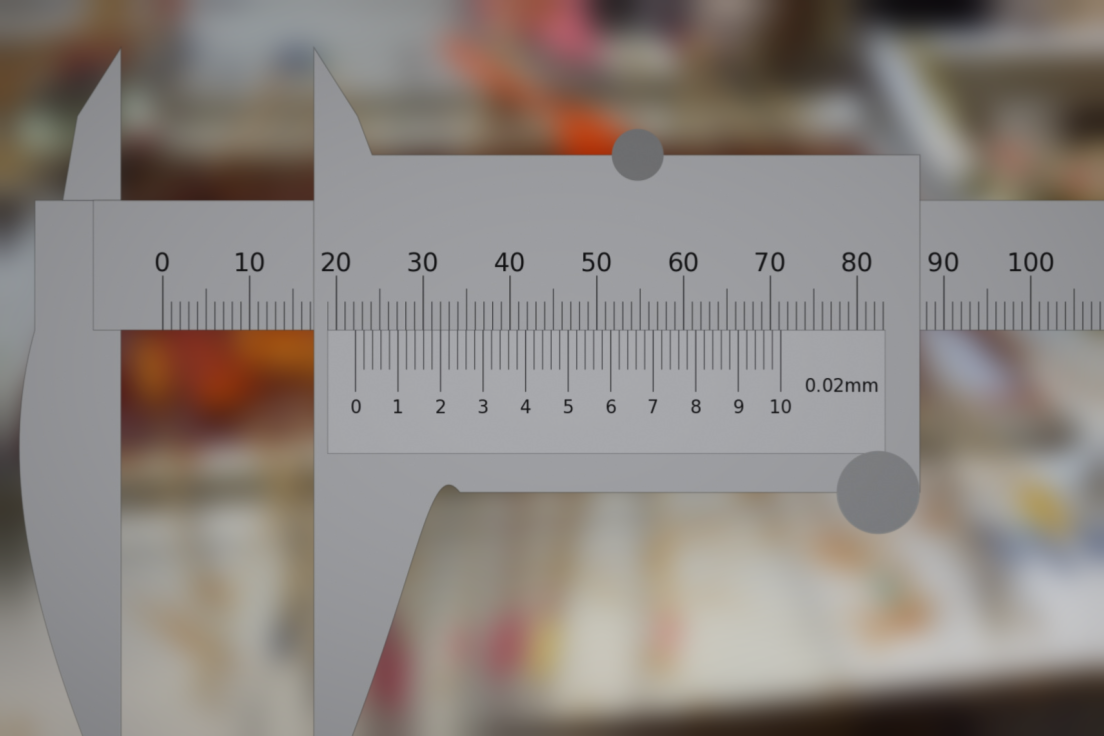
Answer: {"value": 22.2, "unit": "mm"}
